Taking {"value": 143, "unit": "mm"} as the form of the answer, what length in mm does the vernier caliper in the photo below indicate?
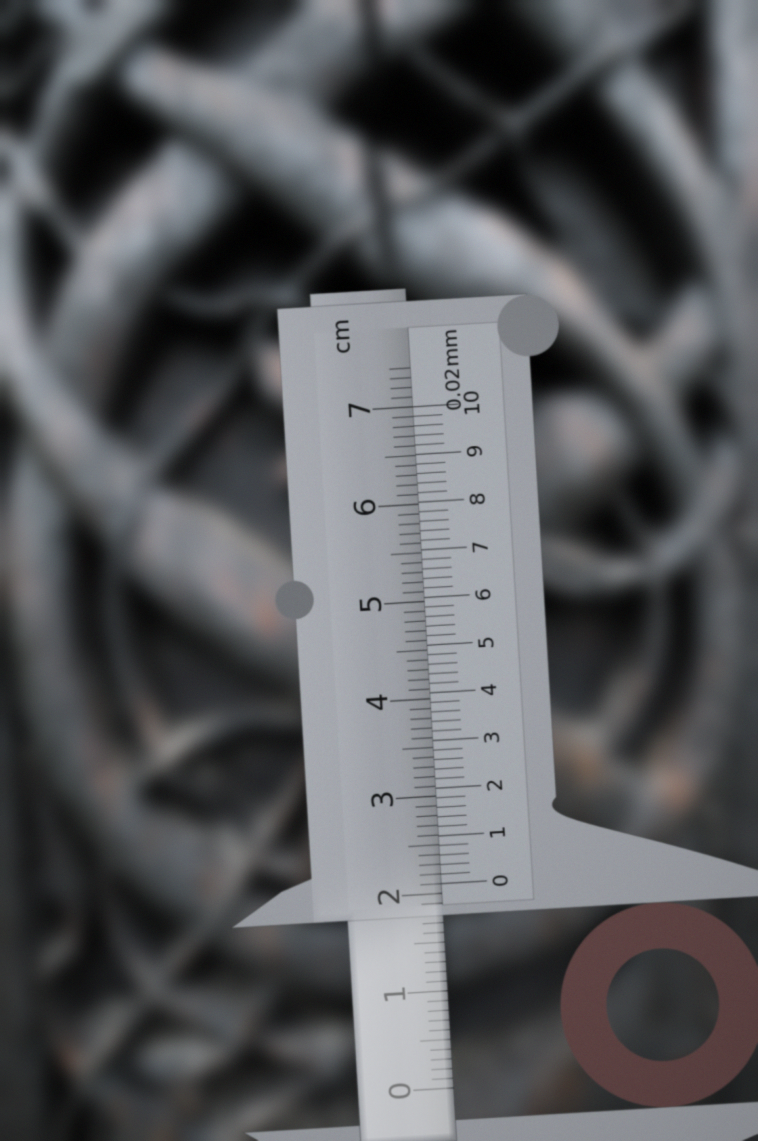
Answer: {"value": 21.0, "unit": "mm"}
